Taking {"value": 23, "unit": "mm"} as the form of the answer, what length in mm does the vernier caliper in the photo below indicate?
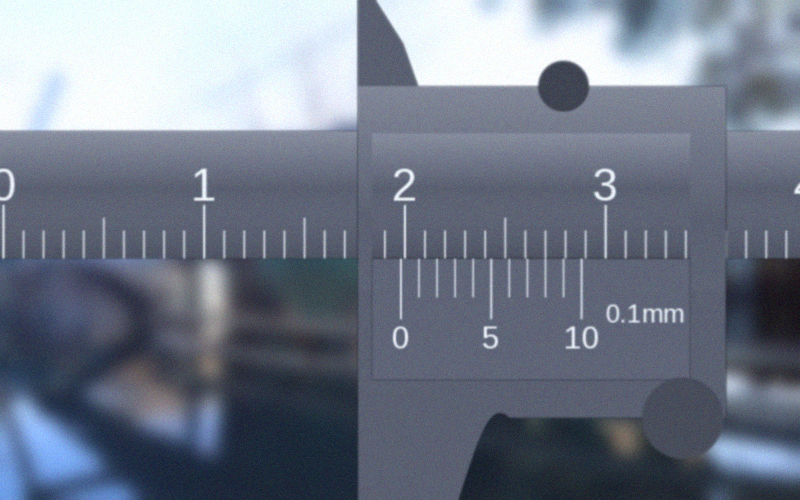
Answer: {"value": 19.8, "unit": "mm"}
